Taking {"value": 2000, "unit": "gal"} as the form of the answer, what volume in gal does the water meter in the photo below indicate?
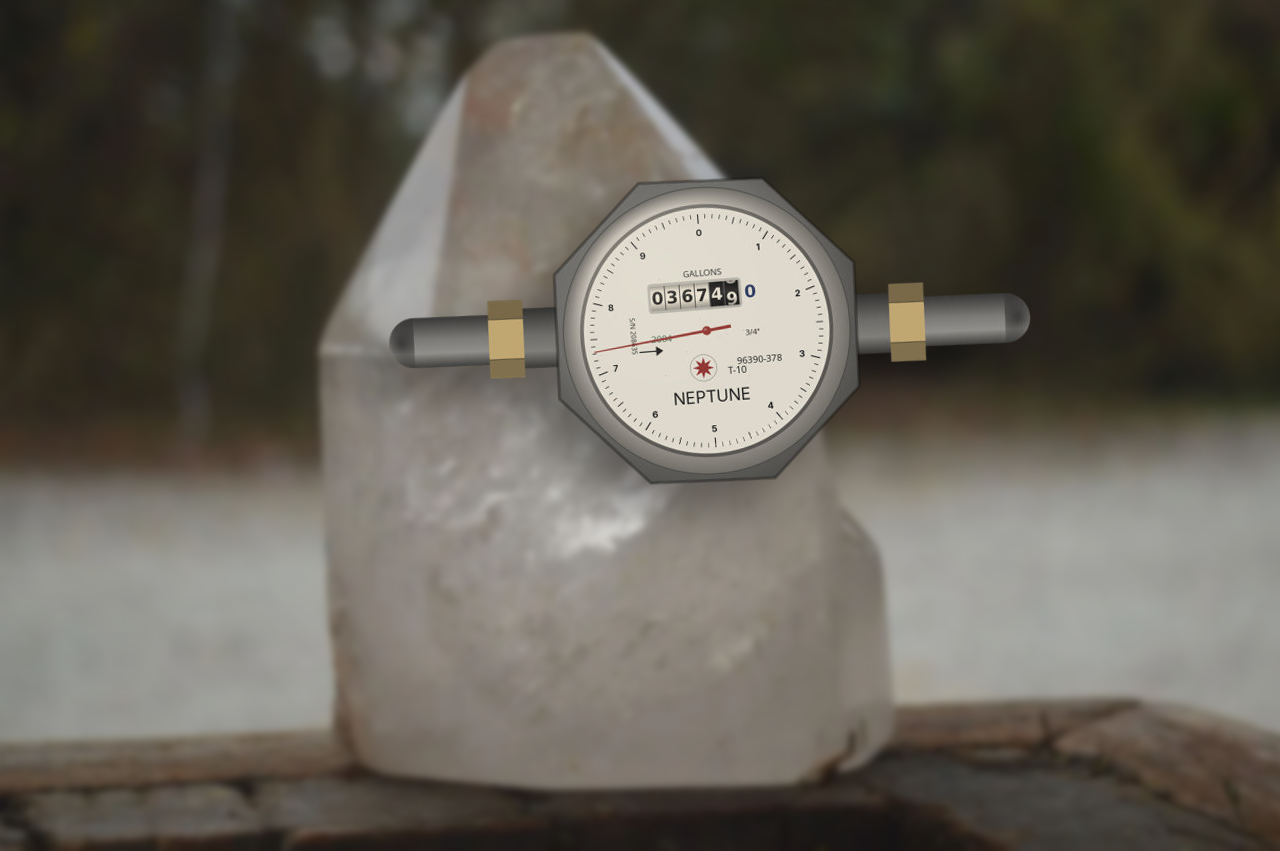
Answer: {"value": 367487.3, "unit": "gal"}
